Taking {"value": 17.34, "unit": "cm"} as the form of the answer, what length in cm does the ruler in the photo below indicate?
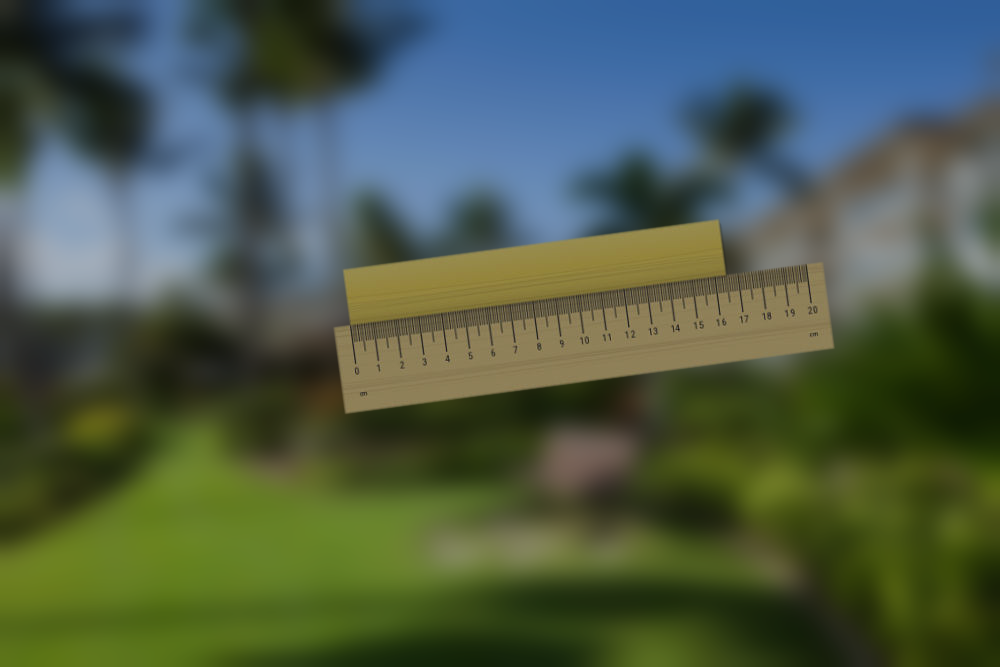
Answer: {"value": 16.5, "unit": "cm"}
